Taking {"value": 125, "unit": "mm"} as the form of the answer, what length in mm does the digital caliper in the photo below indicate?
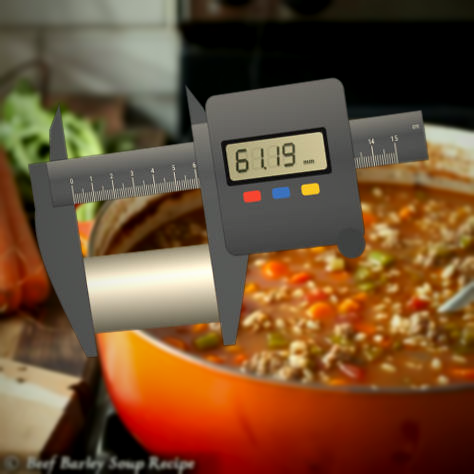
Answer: {"value": 61.19, "unit": "mm"}
